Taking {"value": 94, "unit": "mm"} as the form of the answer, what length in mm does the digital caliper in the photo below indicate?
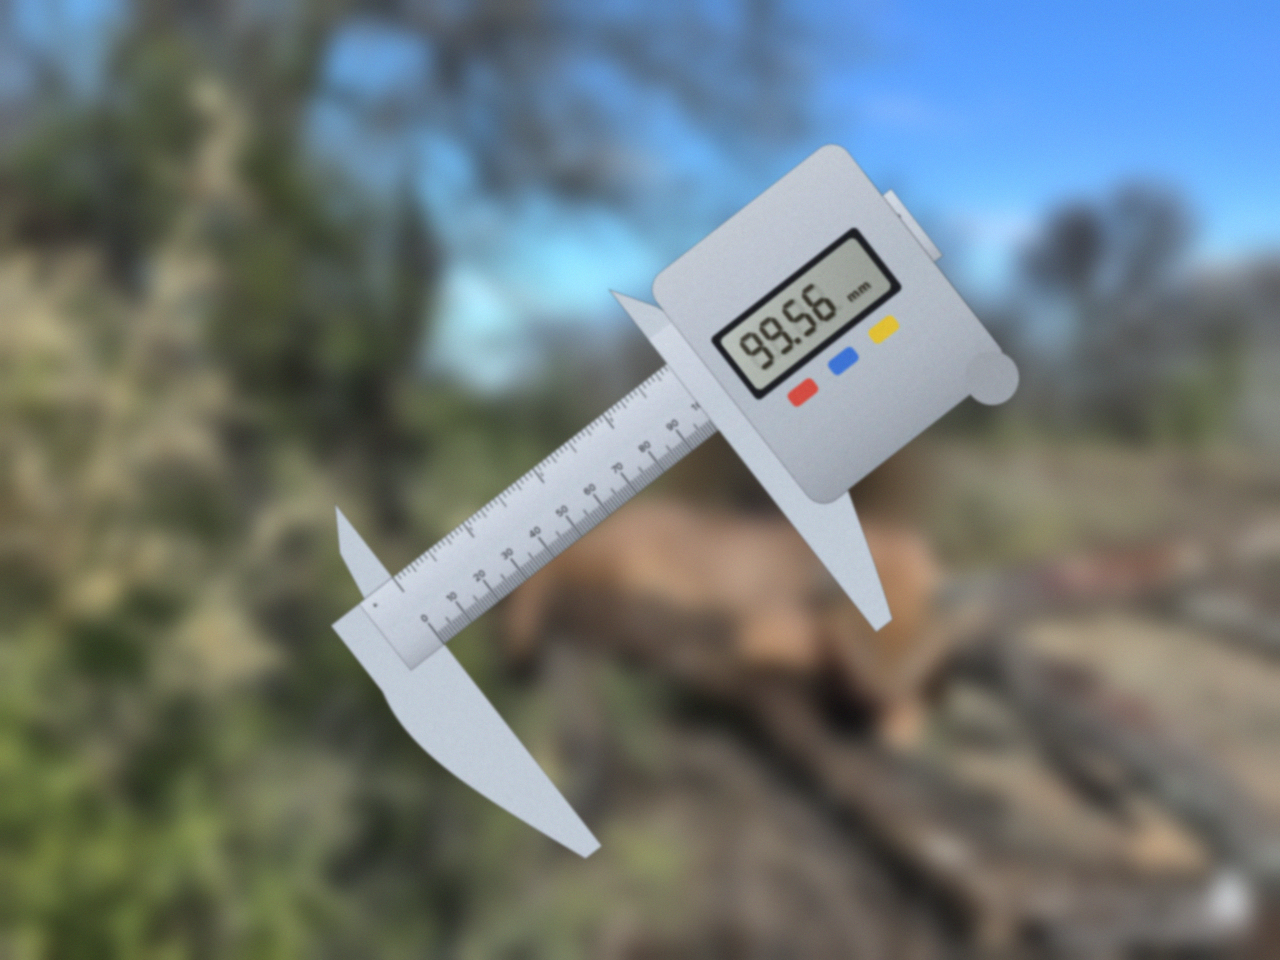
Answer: {"value": 99.56, "unit": "mm"}
